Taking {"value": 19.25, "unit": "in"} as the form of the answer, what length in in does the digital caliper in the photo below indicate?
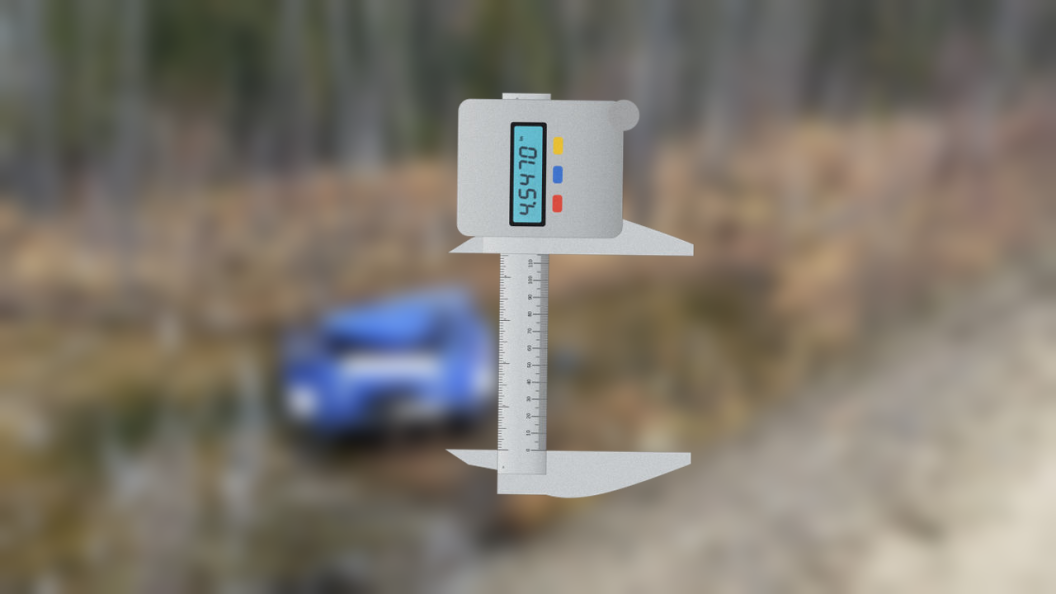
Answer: {"value": 4.5470, "unit": "in"}
